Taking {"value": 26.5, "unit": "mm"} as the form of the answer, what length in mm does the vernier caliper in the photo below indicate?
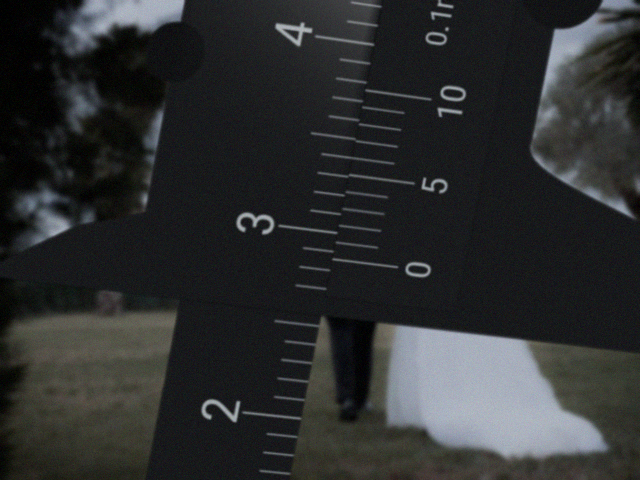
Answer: {"value": 28.6, "unit": "mm"}
